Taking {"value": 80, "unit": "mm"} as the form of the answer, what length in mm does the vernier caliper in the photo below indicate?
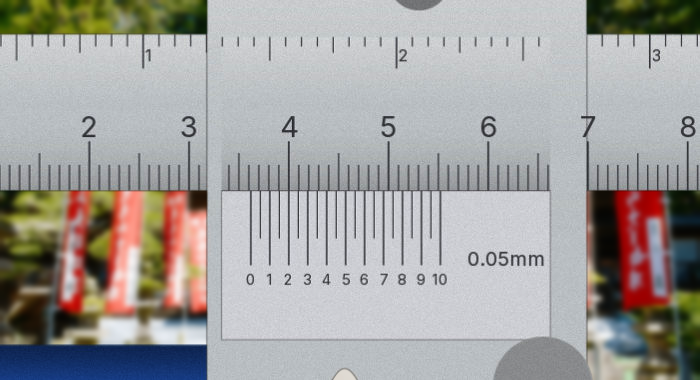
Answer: {"value": 36.2, "unit": "mm"}
